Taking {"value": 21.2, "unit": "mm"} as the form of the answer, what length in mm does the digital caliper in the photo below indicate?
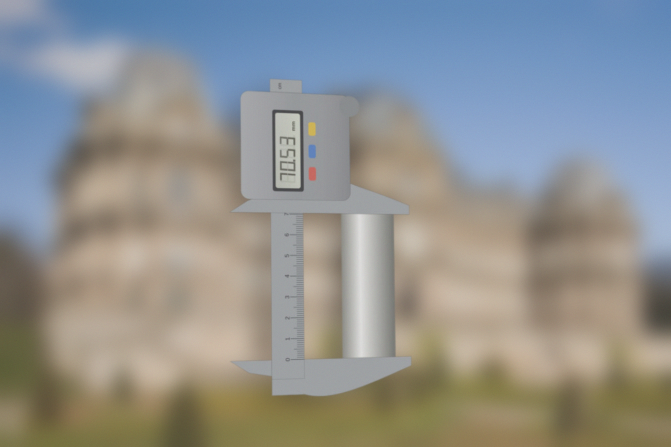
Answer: {"value": 70.53, "unit": "mm"}
